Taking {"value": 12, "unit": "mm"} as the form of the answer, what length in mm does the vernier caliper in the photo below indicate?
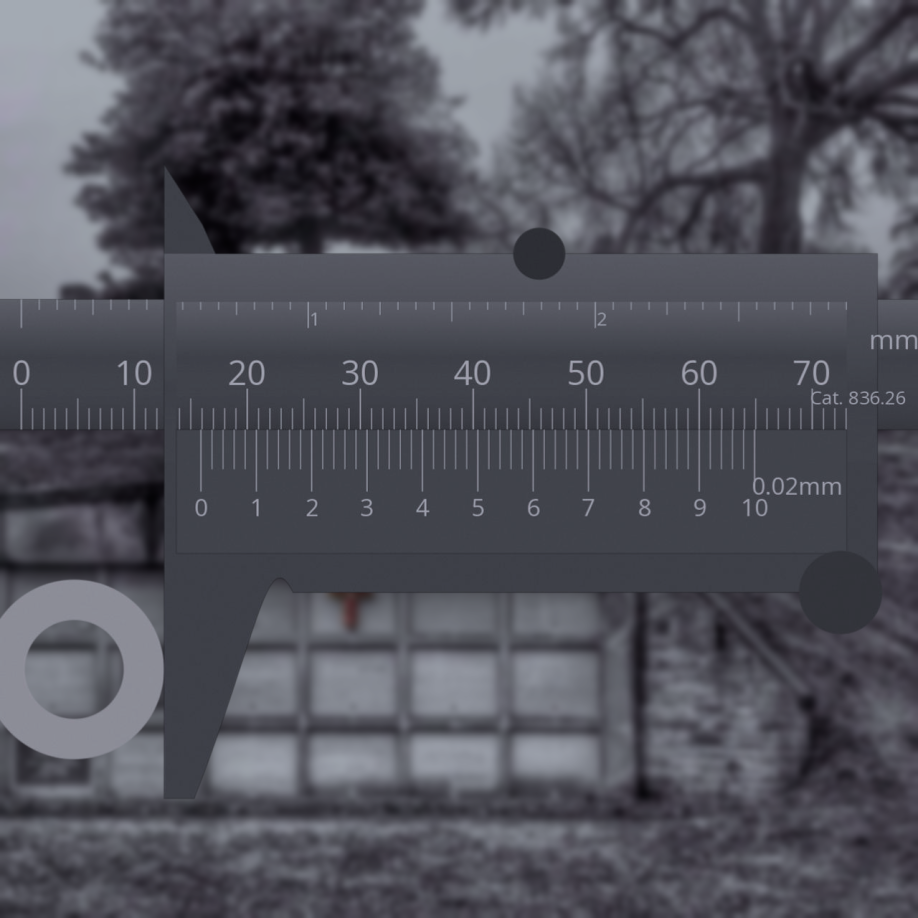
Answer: {"value": 15.9, "unit": "mm"}
